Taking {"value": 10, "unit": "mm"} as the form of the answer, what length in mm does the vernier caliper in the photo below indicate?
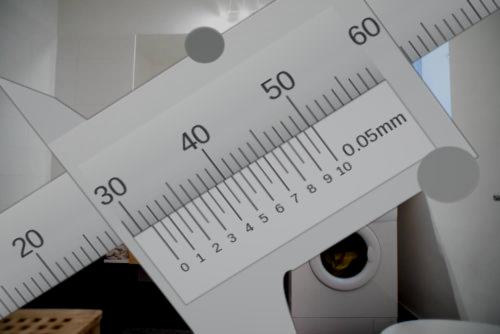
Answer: {"value": 31.2, "unit": "mm"}
